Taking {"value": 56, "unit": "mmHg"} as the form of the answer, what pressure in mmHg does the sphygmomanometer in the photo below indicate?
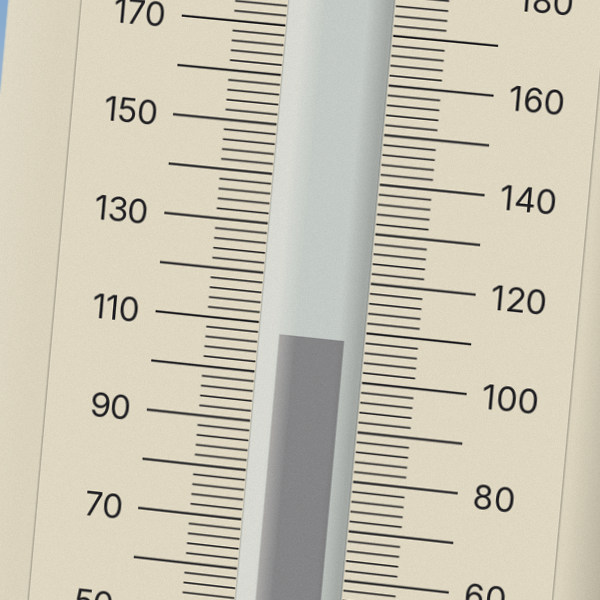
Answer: {"value": 108, "unit": "mmHg"}
